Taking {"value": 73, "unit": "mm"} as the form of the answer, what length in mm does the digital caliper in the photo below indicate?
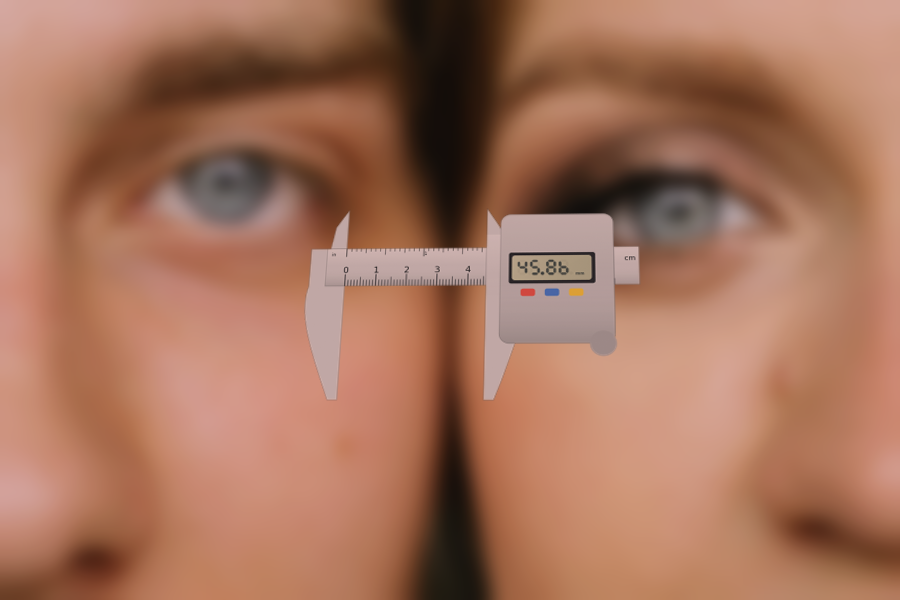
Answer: {"value": 45.86, "unit": "mm"}
